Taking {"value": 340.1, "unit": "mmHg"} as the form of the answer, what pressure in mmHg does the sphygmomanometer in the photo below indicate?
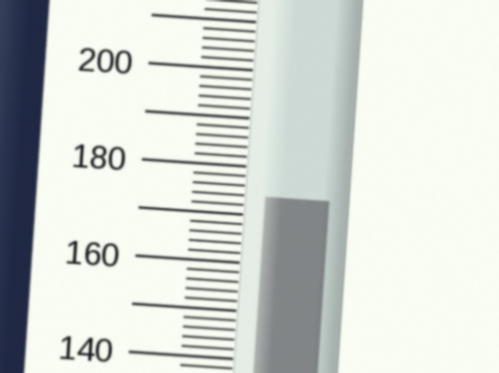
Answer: {"value": 174, "unit": "mmHg"}
